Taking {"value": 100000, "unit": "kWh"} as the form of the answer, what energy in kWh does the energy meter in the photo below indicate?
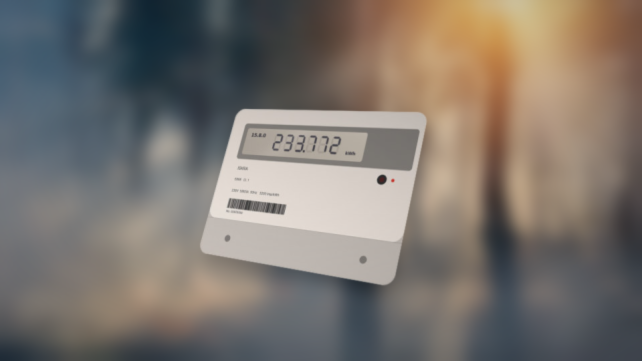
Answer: {"value": 233.772, "unit": "kWh"}
